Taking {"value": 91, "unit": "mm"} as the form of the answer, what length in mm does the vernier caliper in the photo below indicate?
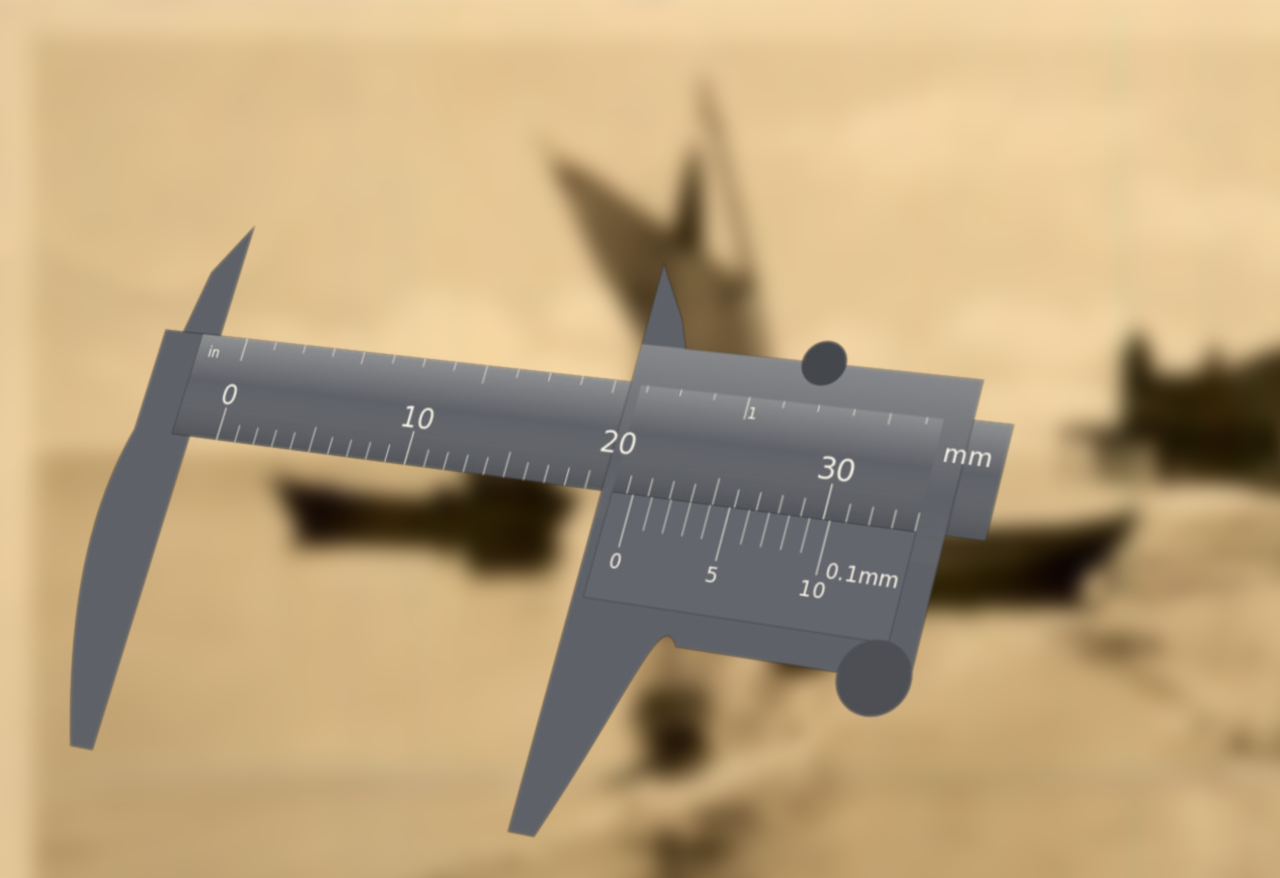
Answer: {"value": 21.3, "unit": "mm"}
